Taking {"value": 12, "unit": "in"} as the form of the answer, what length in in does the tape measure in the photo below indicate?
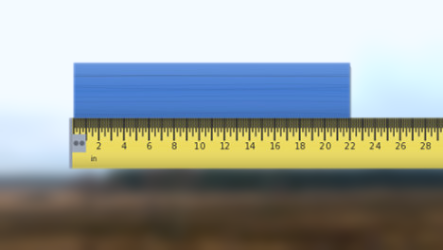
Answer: {"value": 22, "unit": "in"}
